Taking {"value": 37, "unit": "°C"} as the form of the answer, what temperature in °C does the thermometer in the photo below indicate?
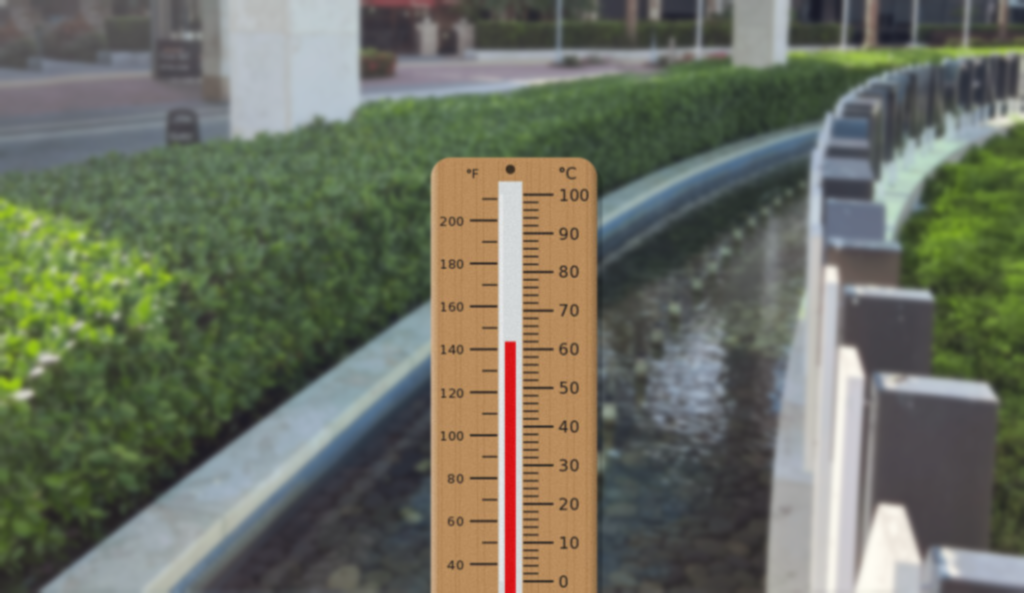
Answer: {"value": 62, "unit": "°C"}
